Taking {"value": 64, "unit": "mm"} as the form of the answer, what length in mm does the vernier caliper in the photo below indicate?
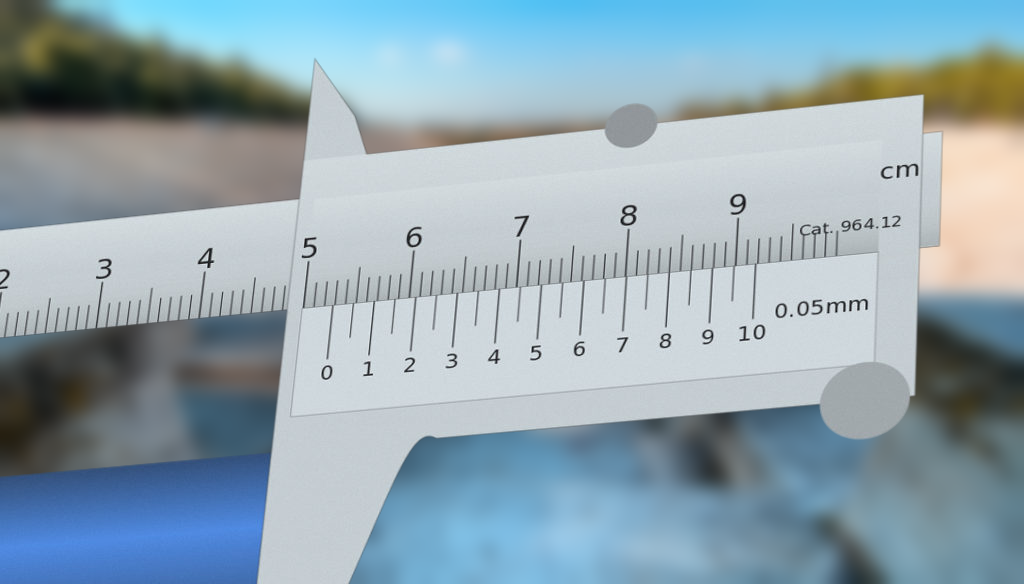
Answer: {"value": 52.8, "unit": "mm"}
